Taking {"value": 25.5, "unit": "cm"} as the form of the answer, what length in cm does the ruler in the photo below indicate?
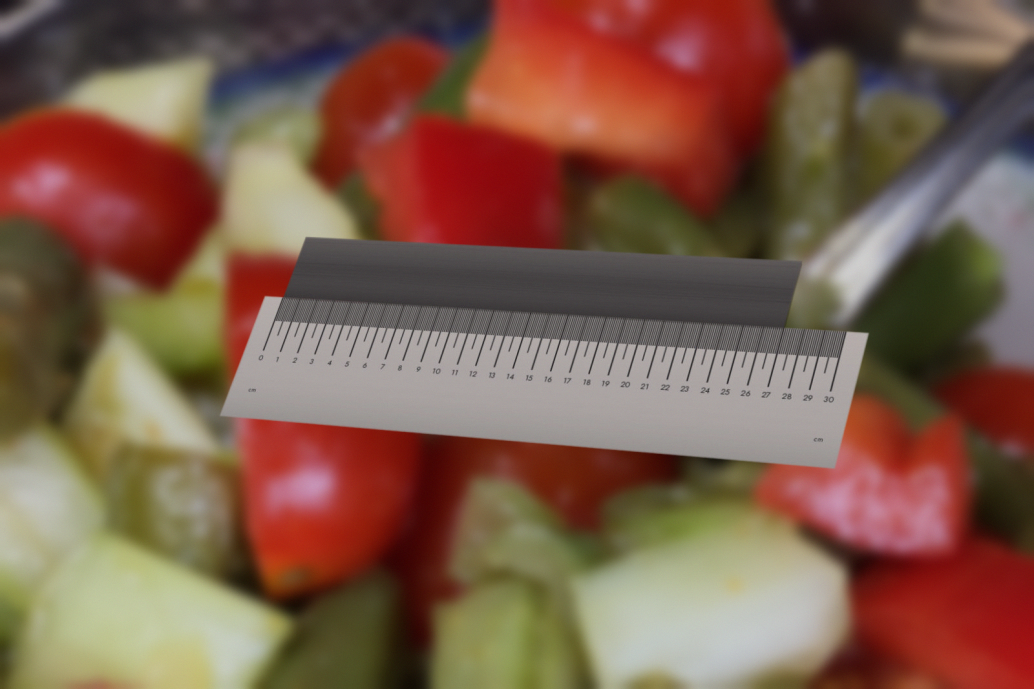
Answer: {"value": 27, "unit": "cm"}
